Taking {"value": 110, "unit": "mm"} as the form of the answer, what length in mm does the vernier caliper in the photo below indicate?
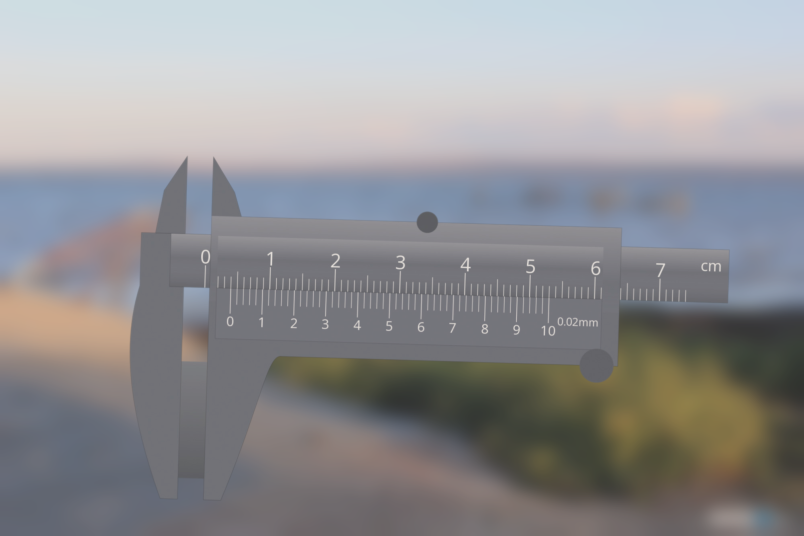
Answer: {"value": 4.0, "unit": "mm"}
